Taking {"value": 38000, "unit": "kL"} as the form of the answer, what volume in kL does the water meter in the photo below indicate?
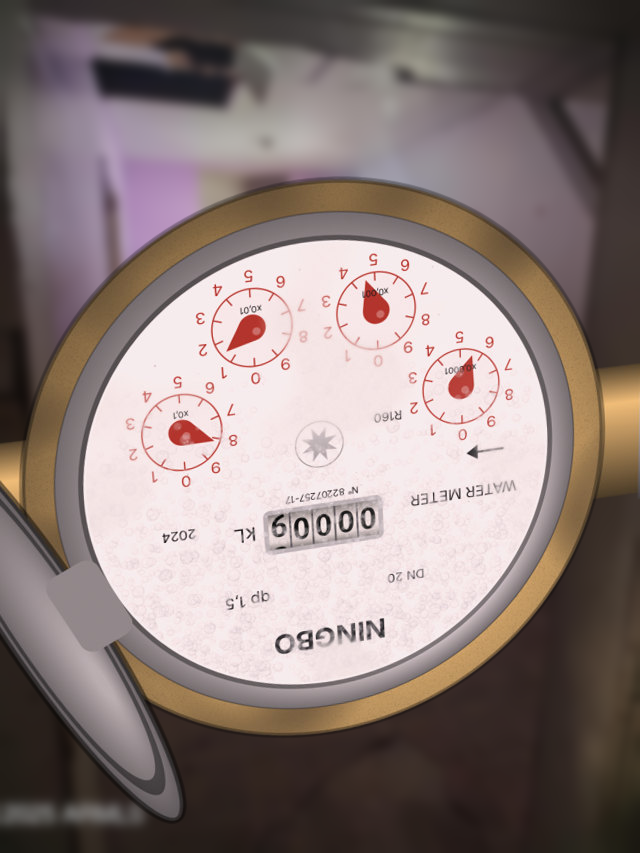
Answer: {"value": 8.8145, "unit": "kL"}
